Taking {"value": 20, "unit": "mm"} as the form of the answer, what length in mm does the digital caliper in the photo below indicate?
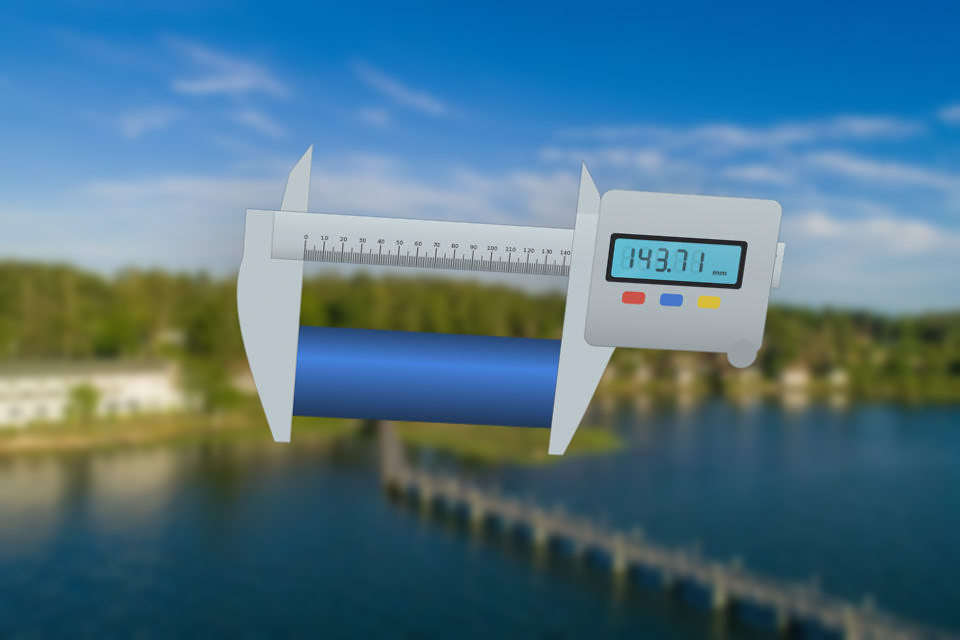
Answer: {"value": 143.71, "unit": "mm"}
